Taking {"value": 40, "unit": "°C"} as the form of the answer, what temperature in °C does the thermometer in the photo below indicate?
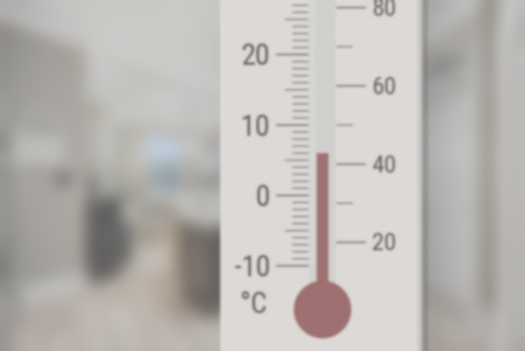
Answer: {"value": 6, "unit": "°C"}
